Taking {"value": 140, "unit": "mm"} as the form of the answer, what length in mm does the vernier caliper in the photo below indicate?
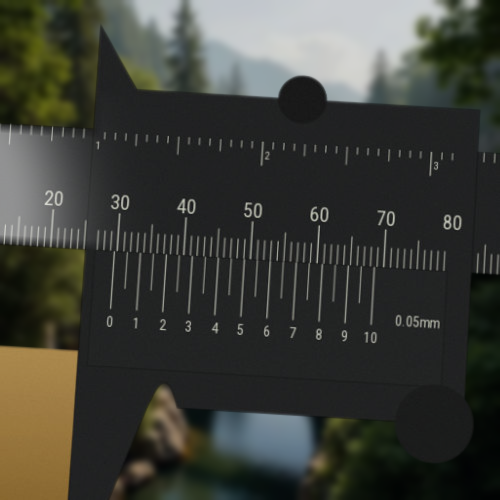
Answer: {"value": 29.6, "unit": "mm"}
